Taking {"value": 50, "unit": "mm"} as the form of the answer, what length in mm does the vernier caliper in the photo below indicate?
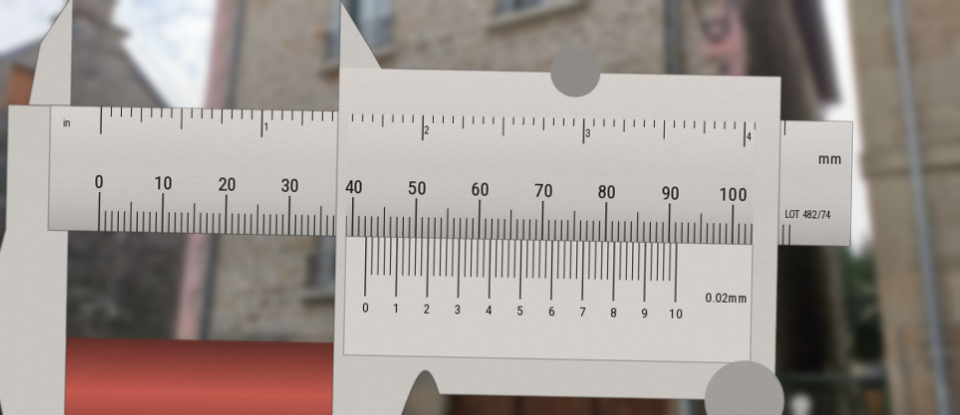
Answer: {"value": 42.2, "unit": "mm"}
